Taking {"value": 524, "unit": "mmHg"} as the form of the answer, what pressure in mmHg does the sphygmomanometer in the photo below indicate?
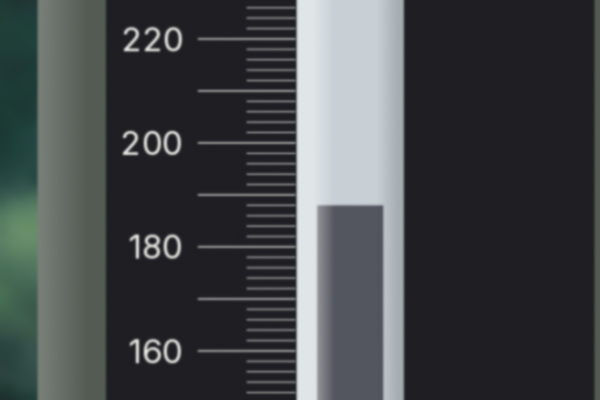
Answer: {"value": 188, "unit": "mmHg"}
